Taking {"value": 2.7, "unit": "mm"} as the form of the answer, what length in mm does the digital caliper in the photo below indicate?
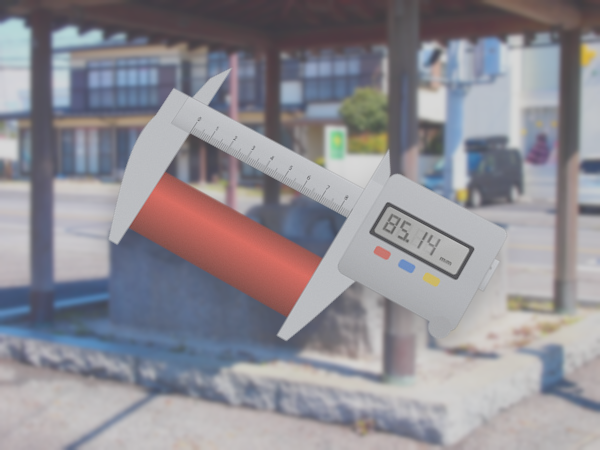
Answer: {"value": 85.14, "unit": "mm"}
